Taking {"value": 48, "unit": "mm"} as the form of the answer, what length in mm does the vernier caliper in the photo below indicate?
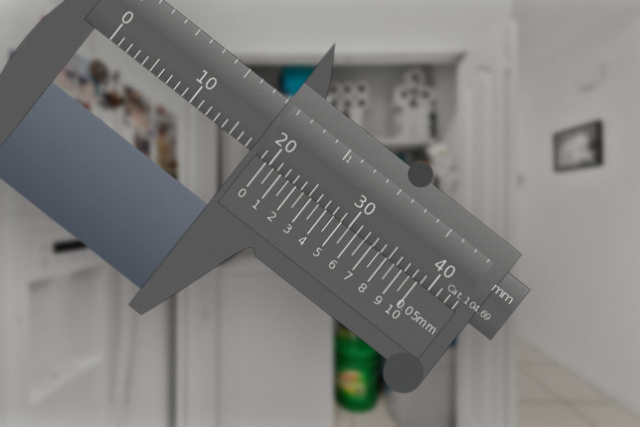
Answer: {"value": 19.6, "unit": "mm"}
